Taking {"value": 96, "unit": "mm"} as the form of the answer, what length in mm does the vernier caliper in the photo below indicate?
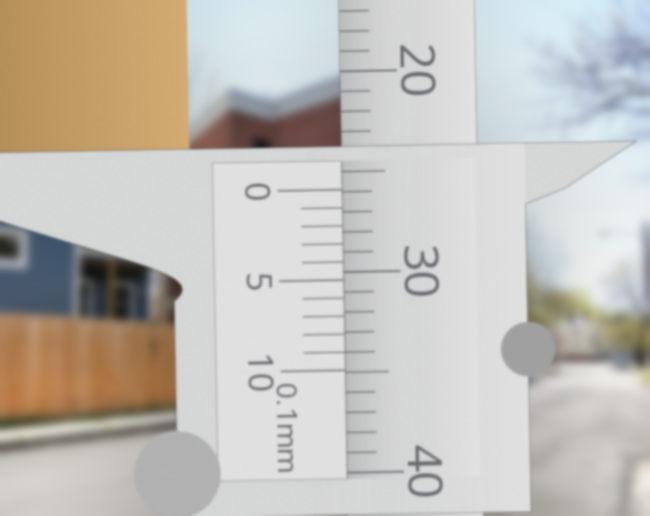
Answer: {"value": 25.9, "unit": "mm"}
